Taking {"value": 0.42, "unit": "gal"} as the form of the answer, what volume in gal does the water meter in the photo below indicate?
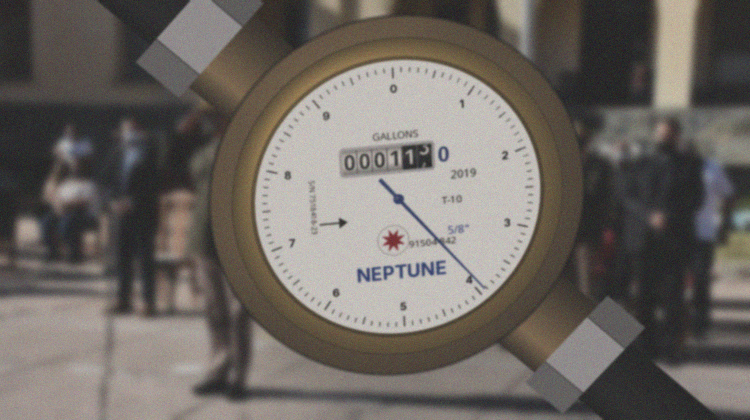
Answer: {"value": 1133.9, "unit": "gal"}
